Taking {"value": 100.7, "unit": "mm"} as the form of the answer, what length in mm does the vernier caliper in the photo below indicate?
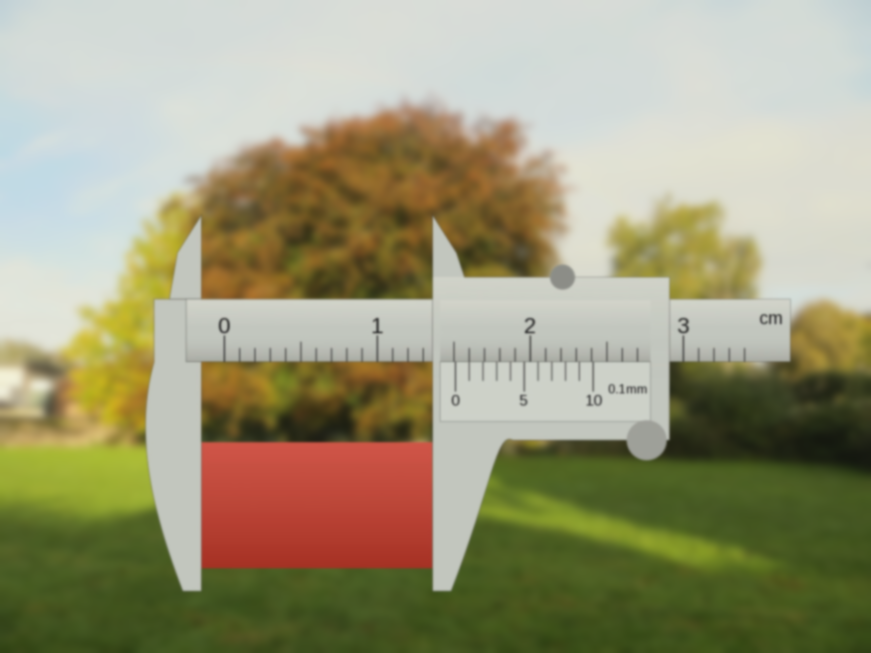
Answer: {"value": 15.1, "unit": "mm"}
